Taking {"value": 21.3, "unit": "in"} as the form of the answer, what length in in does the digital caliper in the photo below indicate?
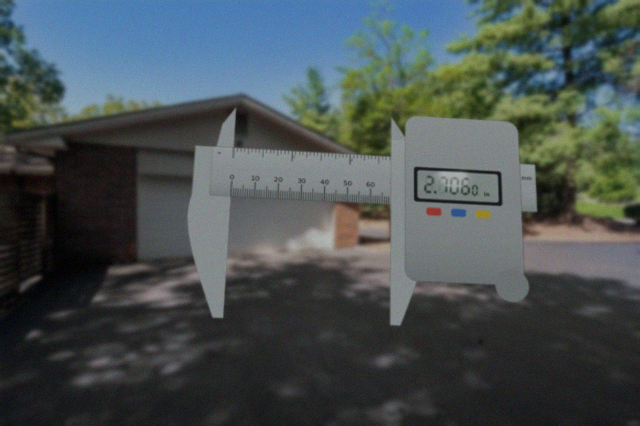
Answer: {"value": 2.7060, "unit": "in"}
